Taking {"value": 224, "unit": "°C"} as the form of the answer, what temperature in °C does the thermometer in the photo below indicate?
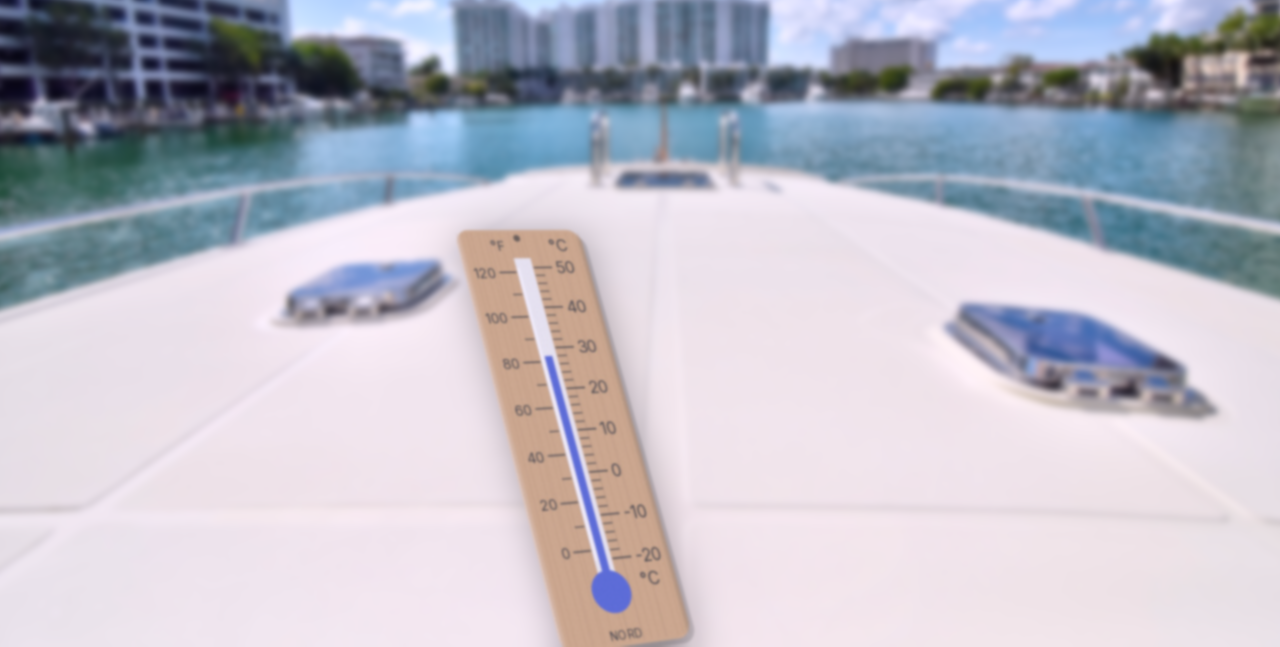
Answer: {"value": 28, "unit": "°C"}
